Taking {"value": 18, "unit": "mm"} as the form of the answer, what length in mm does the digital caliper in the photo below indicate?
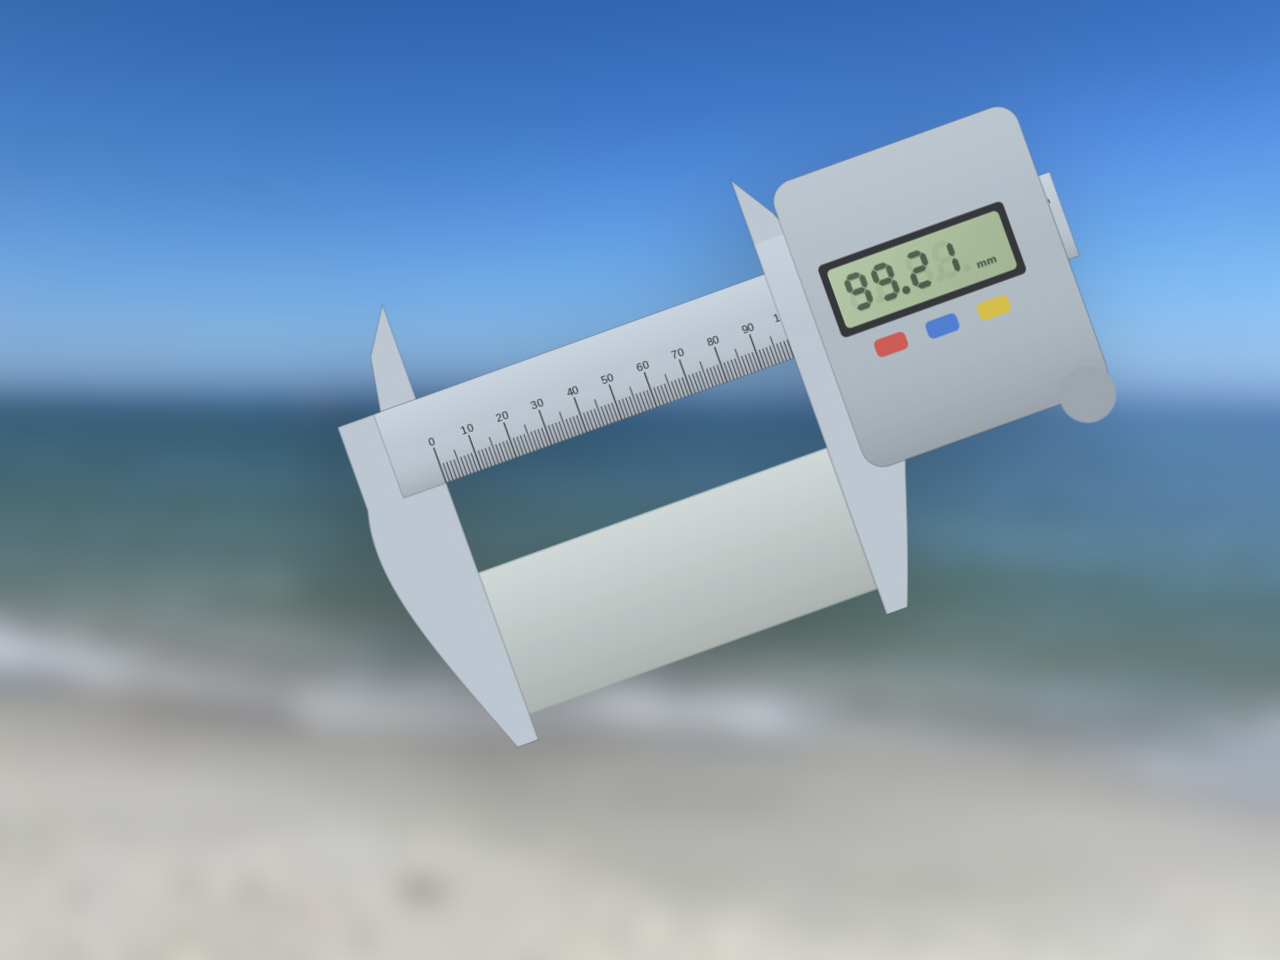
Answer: {"value": 99.21, "unit": "mm"}
